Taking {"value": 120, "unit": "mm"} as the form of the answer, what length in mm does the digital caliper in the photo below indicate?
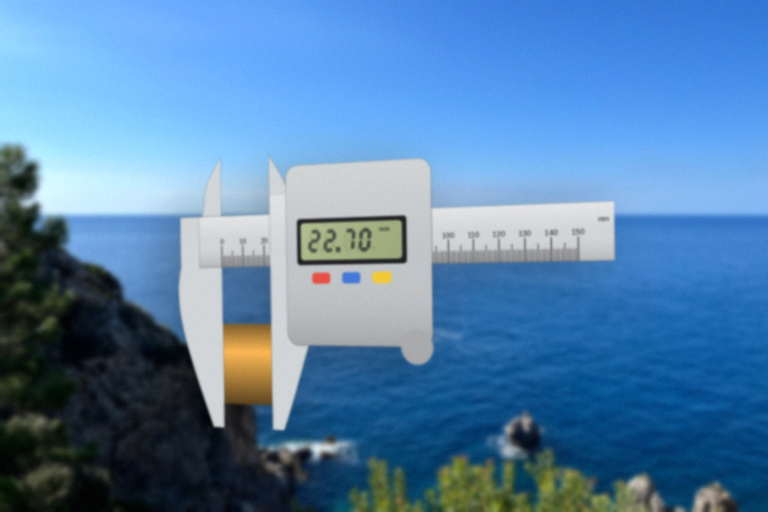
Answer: {"value": 22.70, "unit": "mm"}
